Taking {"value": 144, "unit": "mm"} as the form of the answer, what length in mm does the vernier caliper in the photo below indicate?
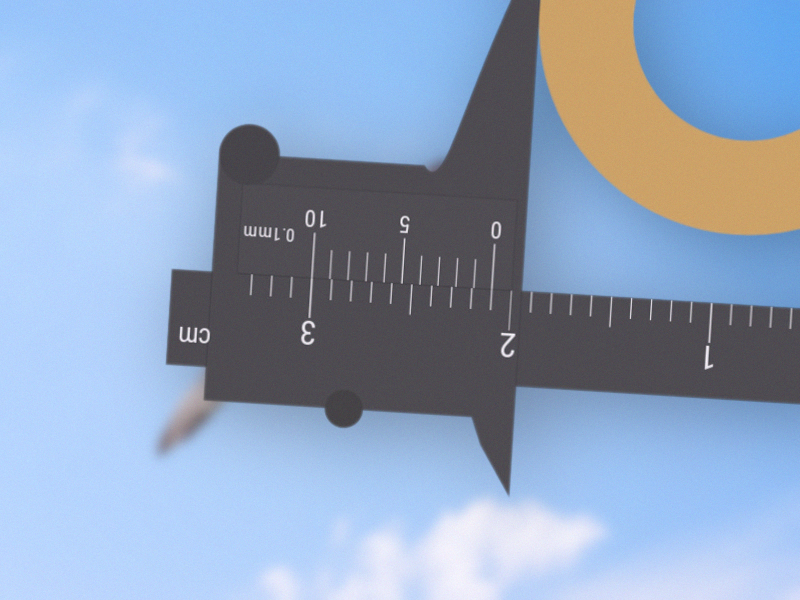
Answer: {"value": 21.0, "unit": "mm"}
